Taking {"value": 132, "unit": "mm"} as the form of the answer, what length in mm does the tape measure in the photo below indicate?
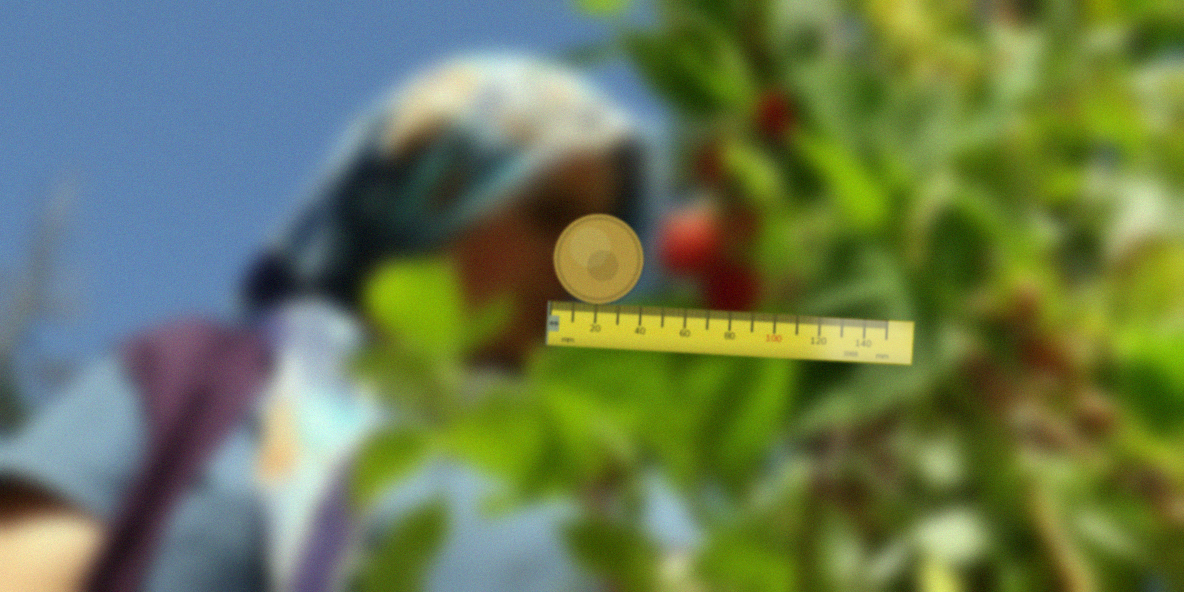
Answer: {"value": 40, "unit": "mm"}
